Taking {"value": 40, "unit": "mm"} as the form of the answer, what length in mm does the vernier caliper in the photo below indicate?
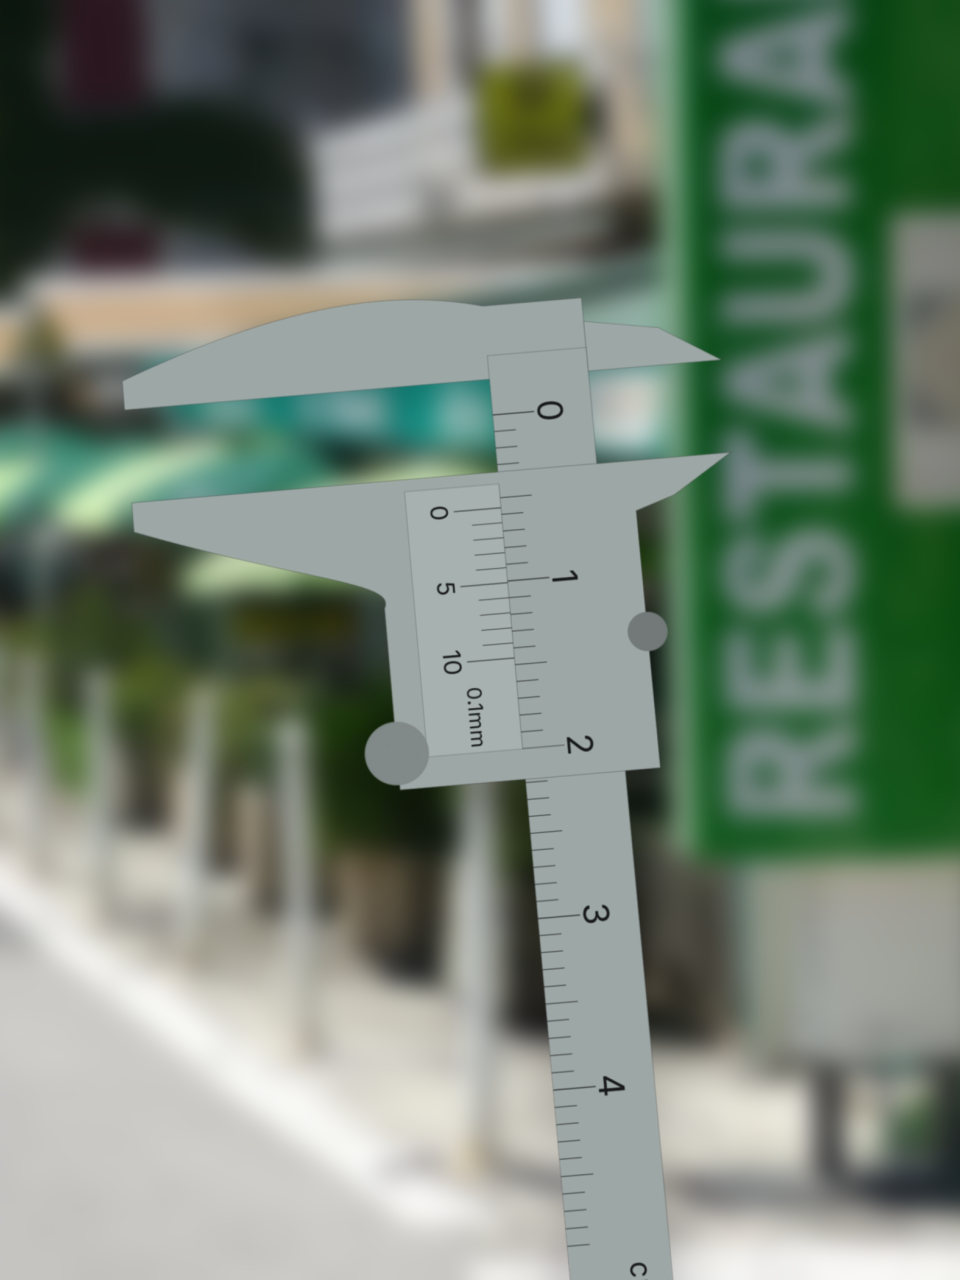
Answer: {"value": 5.6, "unit": "mm"}
